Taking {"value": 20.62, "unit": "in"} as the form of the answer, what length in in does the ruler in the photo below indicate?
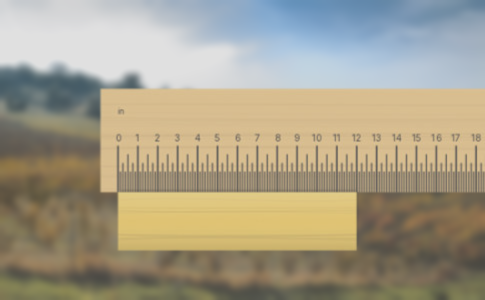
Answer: {"value": 12, "unit": "in"}
